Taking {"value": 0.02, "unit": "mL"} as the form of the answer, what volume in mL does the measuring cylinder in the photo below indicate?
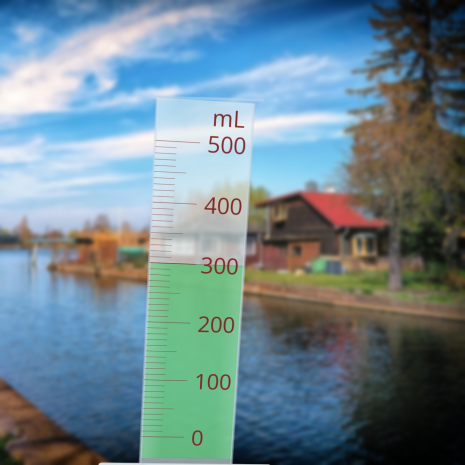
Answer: {"value": 300, "unit": "mL"}
